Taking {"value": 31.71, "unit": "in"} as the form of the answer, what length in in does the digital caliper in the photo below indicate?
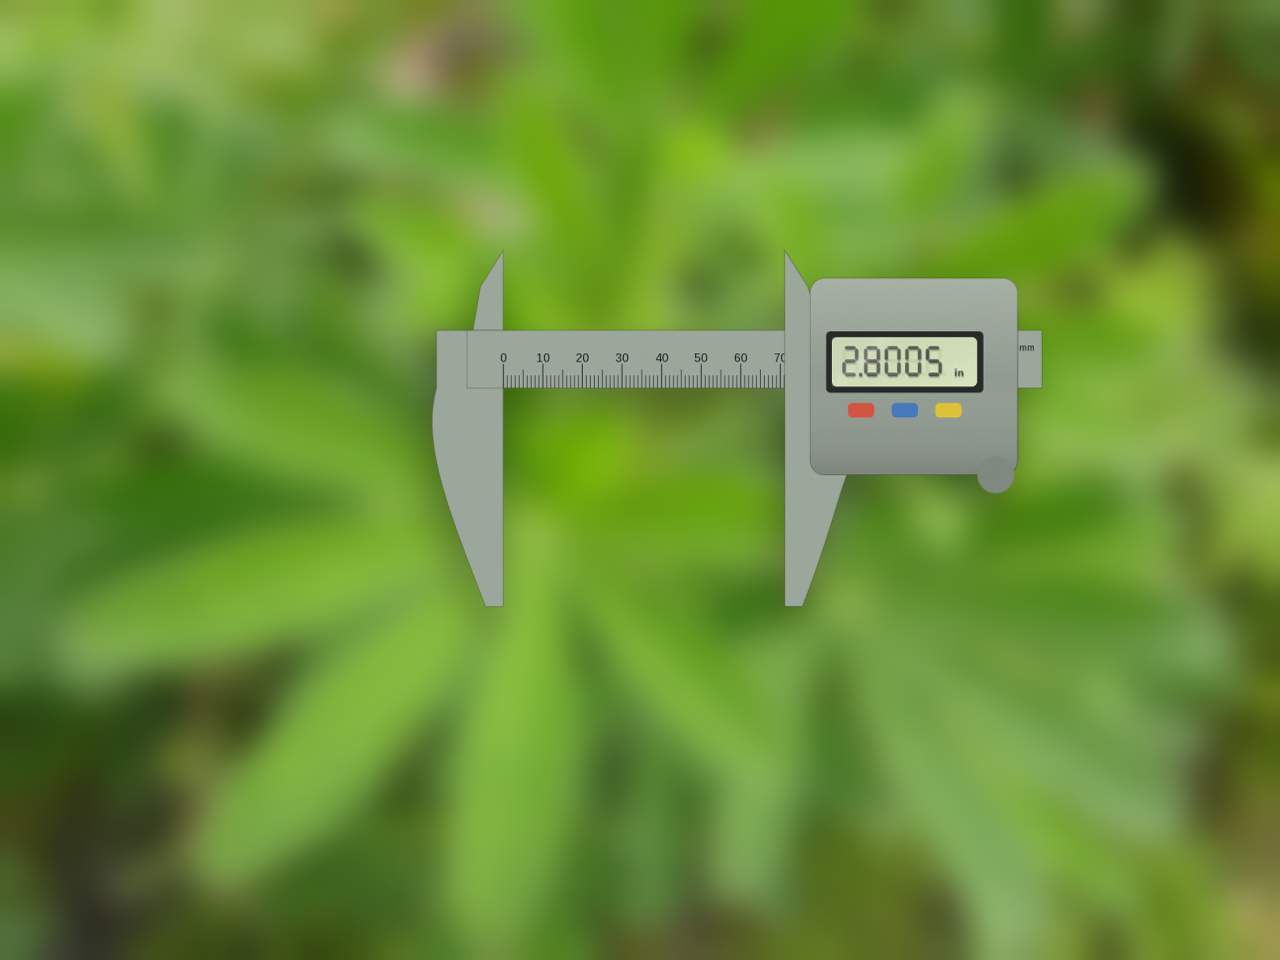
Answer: {"value": 2.8005, "unit": "in"}
